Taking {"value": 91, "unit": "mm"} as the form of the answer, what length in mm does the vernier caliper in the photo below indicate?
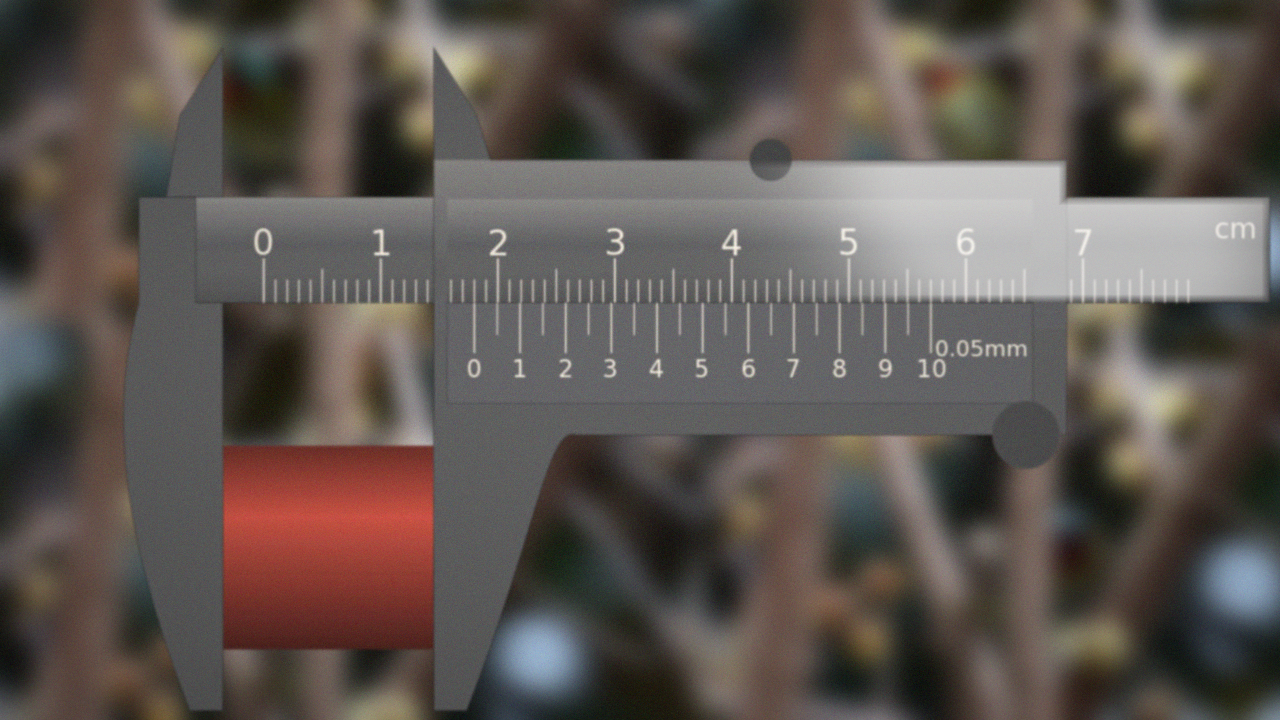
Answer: {"value": 18.0, "unit": "mm"}
